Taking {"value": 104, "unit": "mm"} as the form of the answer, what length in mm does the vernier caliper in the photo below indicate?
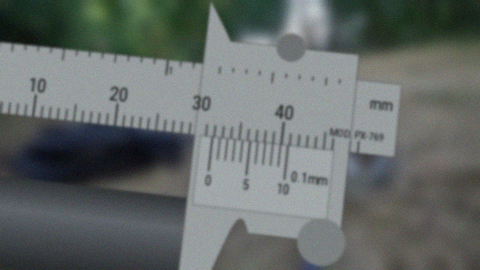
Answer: {"value": 31.8, "unit": "mm"}
